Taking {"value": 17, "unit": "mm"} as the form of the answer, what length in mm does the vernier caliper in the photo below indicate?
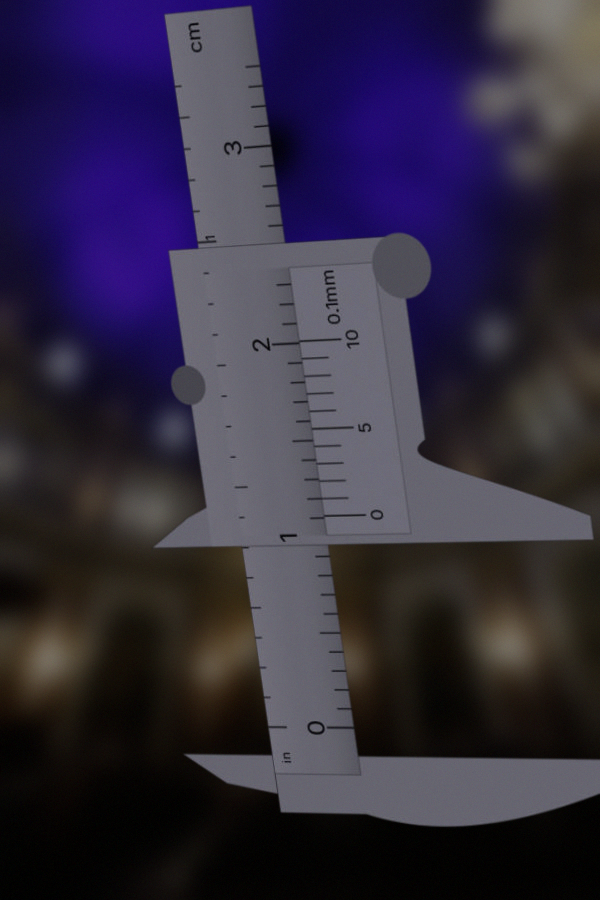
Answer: {"value": 11.1, "unit": "mm"}
